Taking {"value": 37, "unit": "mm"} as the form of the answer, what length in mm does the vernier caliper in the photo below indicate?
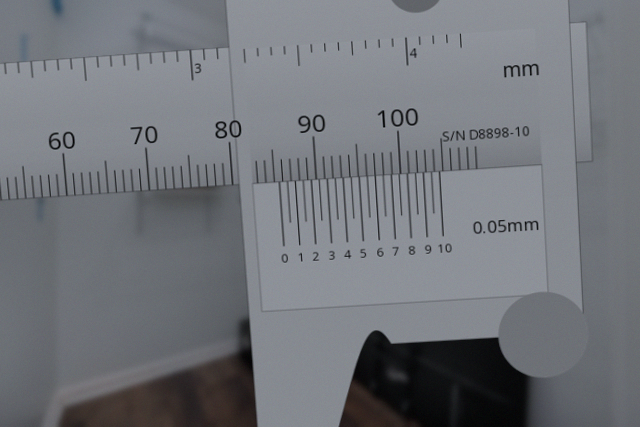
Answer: {"value": 85.6, "unit": "mm"}
